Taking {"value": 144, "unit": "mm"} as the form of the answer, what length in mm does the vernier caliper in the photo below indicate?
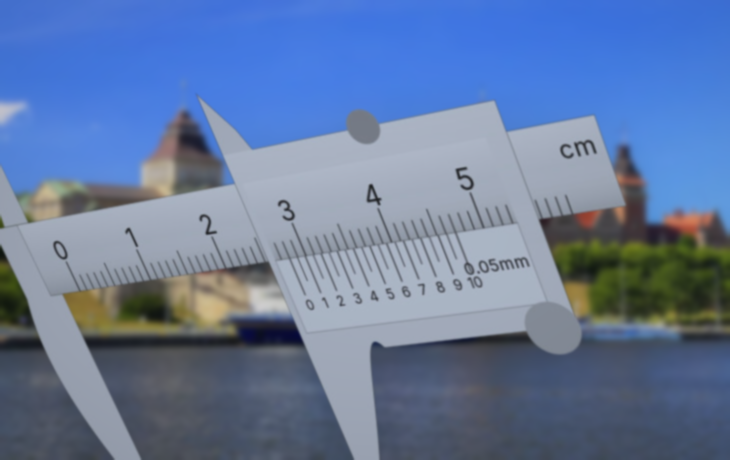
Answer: {"value": 28.0, "unit": "mm"}
